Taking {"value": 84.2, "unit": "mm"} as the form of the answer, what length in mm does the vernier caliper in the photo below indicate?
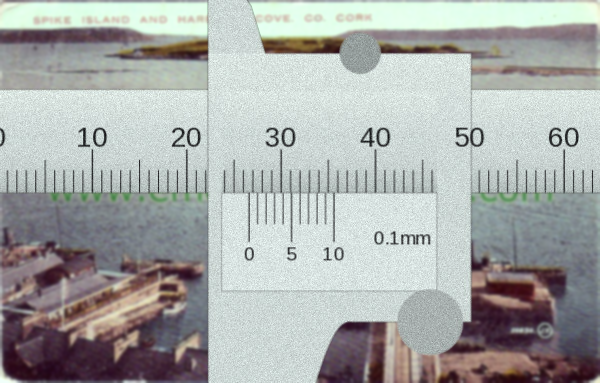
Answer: {"value": 26.6, "unit": "mm"}
